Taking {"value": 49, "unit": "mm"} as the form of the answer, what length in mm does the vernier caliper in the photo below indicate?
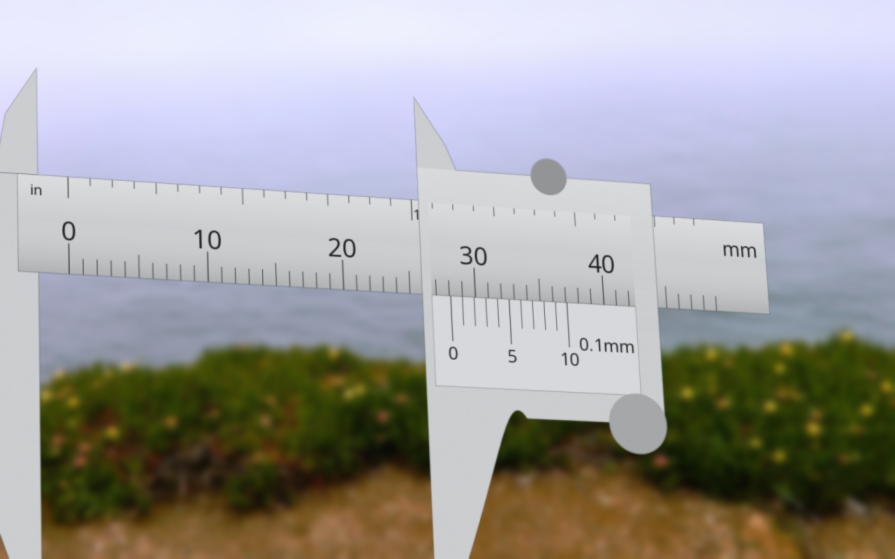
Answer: {"value": 28.1, "unit": "mm"}
